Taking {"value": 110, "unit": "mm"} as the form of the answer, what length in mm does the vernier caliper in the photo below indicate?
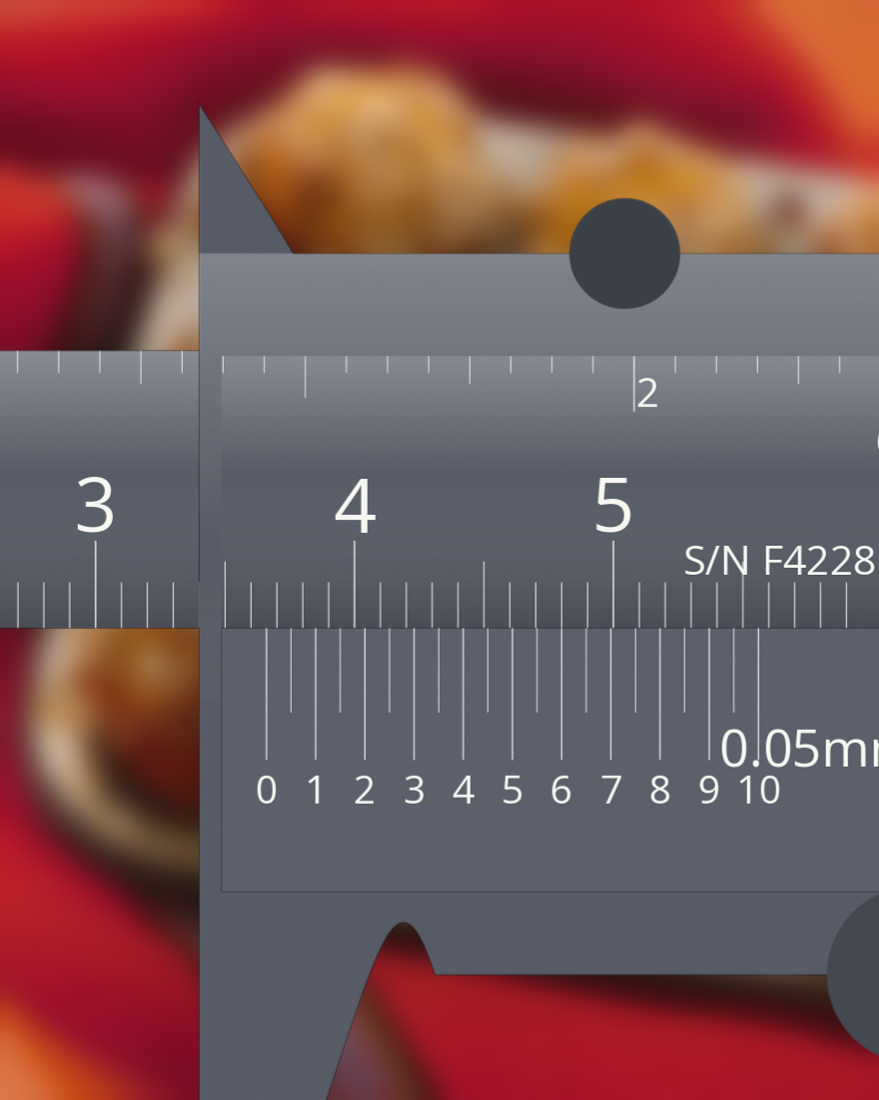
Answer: {"value": 36.60, "unit": "mm"}
